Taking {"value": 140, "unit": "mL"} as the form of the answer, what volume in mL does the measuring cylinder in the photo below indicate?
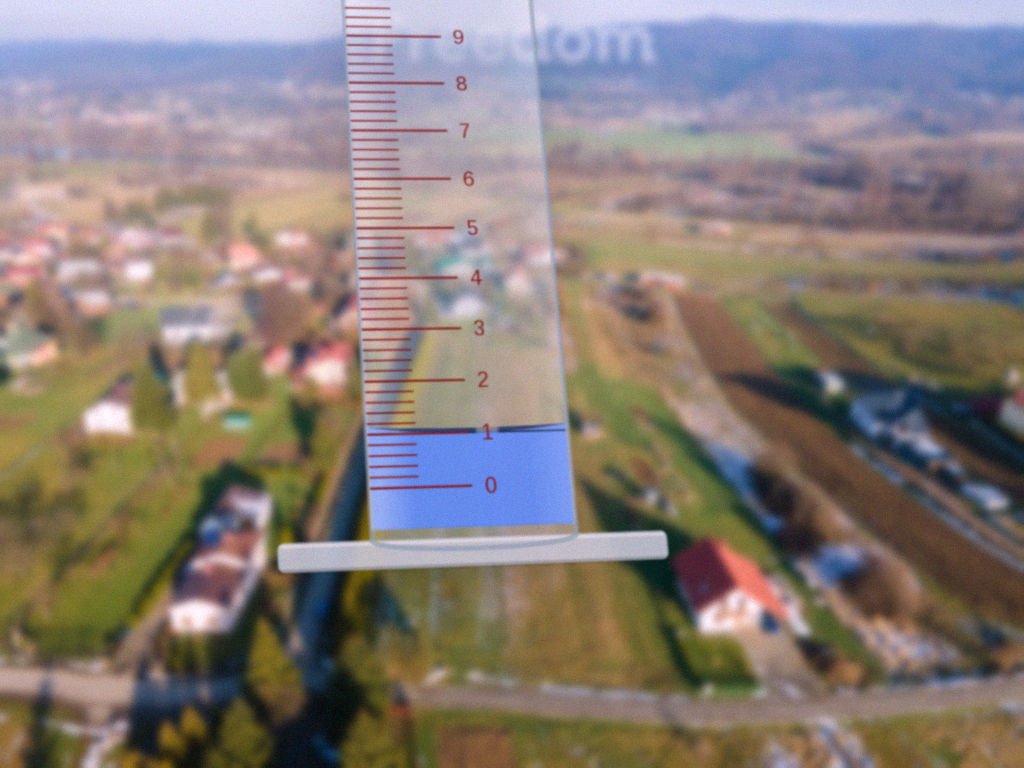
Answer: {"value": 1, "unit": "mL"}
